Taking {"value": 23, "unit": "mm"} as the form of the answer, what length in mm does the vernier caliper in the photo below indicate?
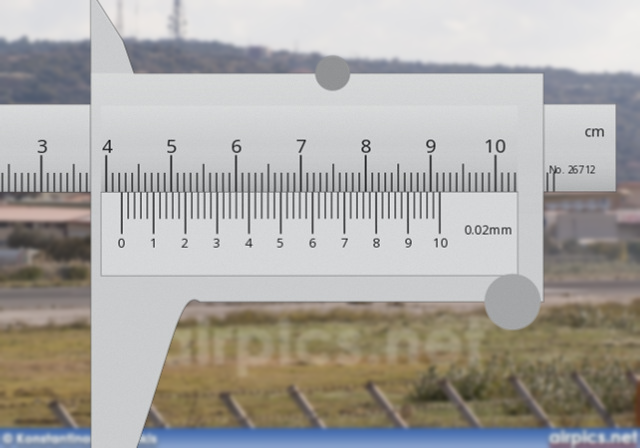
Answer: {"value": 42.4, "unit": "mm"}
